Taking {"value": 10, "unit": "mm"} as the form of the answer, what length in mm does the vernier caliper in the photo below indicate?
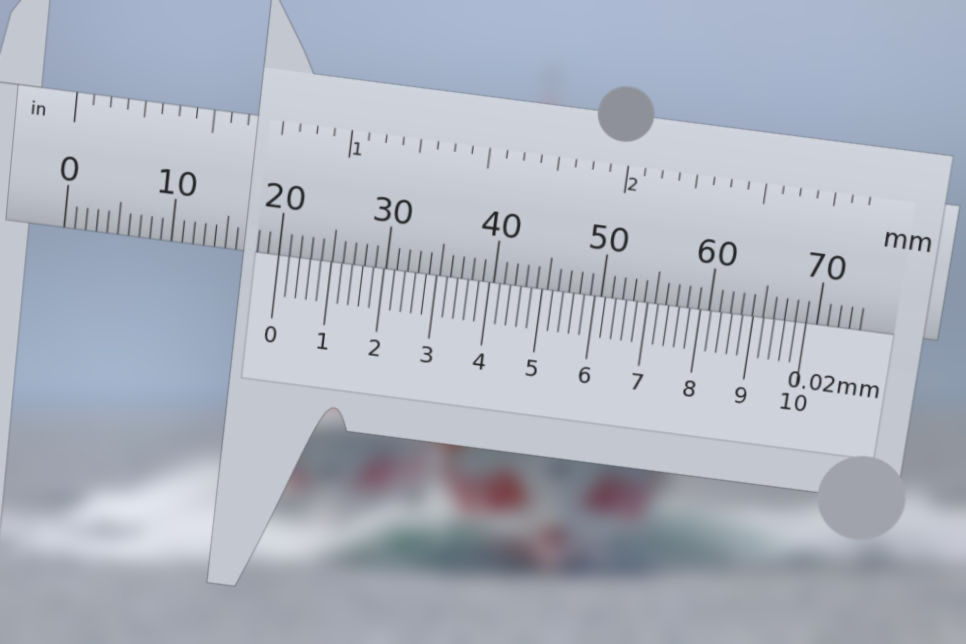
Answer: {"value": 20.0, "unit": "mm"}
